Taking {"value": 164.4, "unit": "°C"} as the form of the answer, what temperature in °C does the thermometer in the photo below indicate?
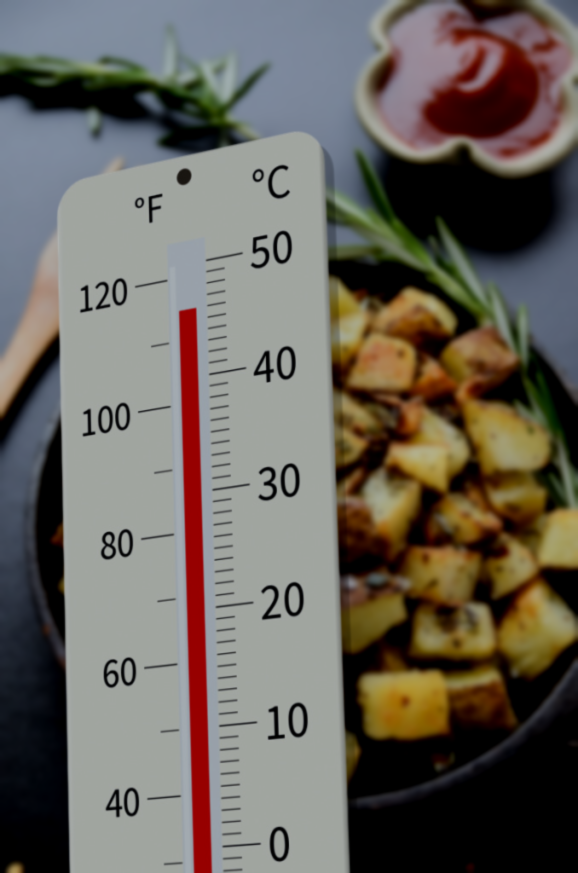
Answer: {"value": 46, "unit": "°C"}
